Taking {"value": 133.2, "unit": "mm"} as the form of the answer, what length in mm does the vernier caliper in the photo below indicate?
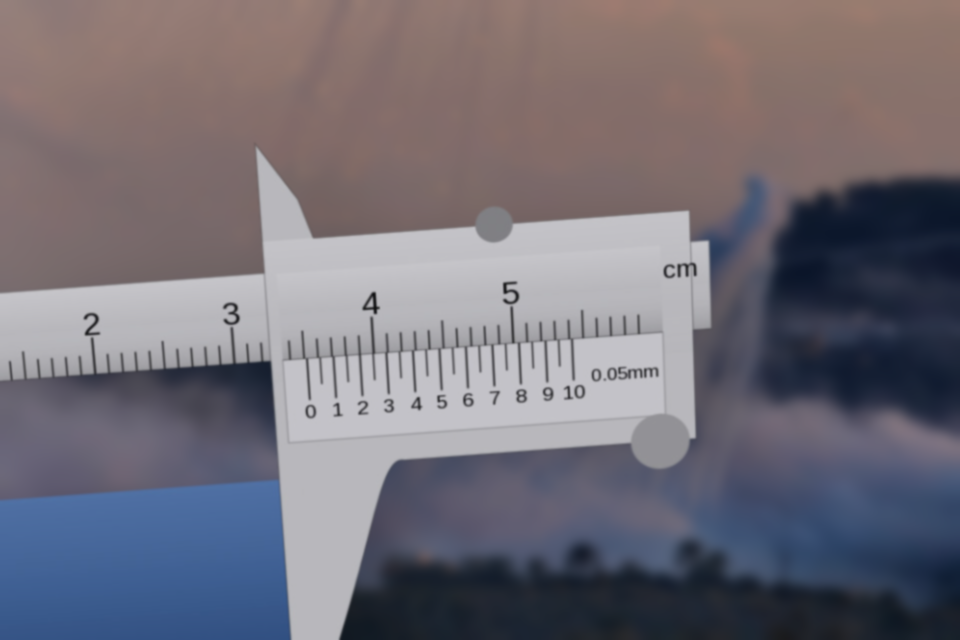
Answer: {"value": 35.2, "unit": "mm"}
